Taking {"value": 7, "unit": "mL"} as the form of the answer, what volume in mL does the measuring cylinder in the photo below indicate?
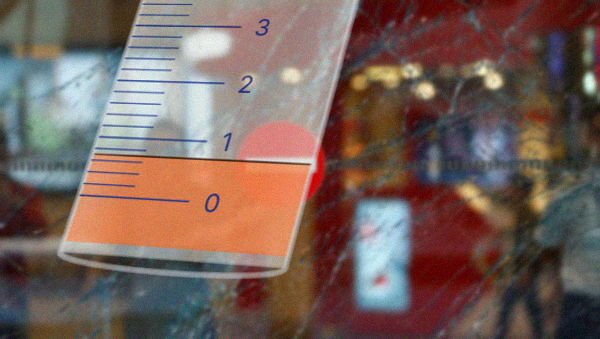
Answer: {"value": 0.7, "unit": "mL"}
